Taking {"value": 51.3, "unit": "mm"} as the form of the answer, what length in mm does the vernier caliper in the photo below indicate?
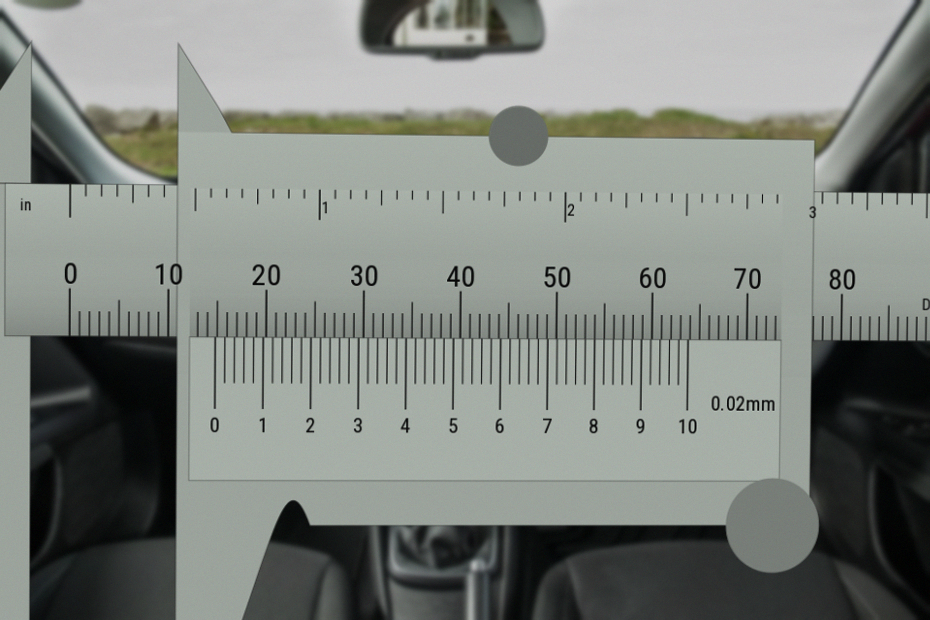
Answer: {"value": 14.8, "unit": "mm"}
